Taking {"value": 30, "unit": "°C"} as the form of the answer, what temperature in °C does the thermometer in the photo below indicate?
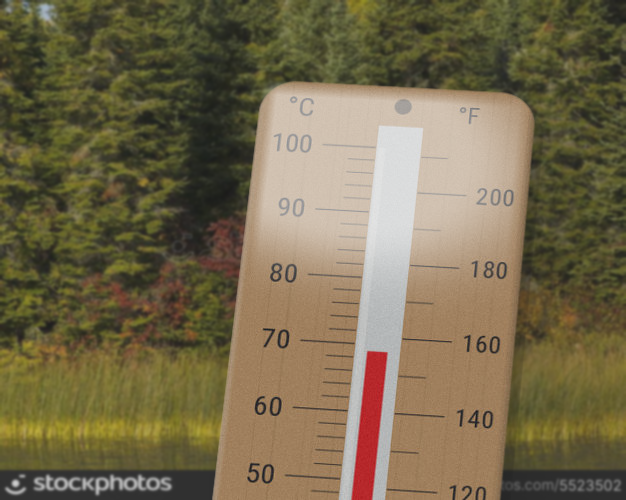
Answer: {"value": 69, "unit": "°C"}
